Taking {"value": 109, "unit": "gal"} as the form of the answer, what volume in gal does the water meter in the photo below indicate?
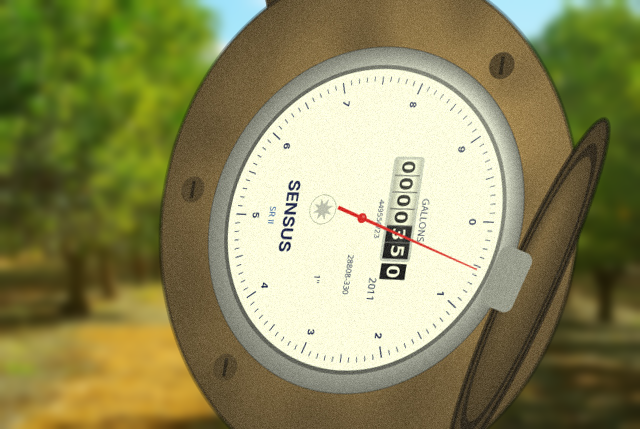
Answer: {"value": 350.5, "unit": "gal"}
